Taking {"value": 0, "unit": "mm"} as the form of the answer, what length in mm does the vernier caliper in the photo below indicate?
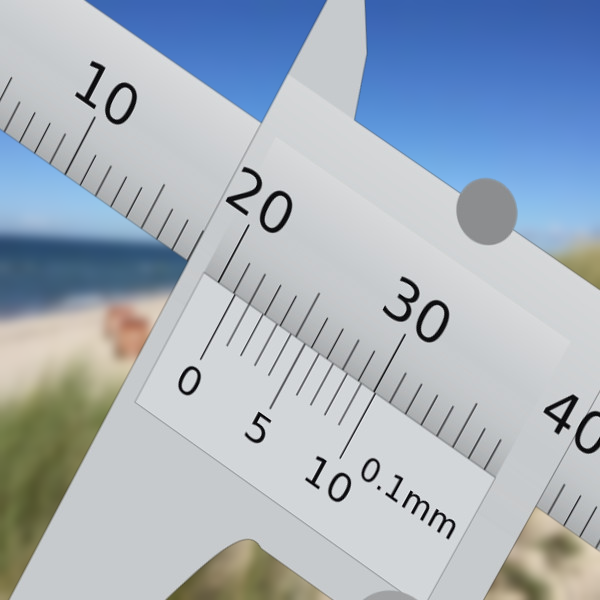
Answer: {"value": 21.1, "unit": "mm"}
